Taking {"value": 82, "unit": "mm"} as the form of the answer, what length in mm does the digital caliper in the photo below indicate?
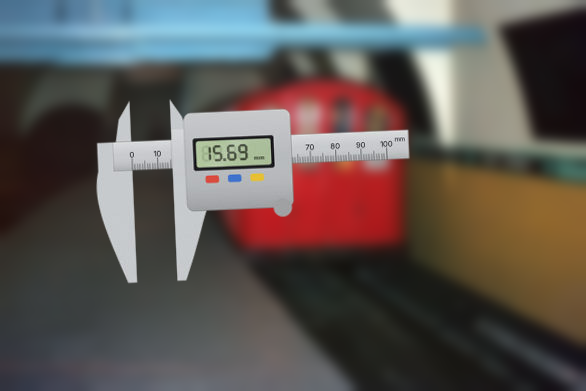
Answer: {"value": 15.69, "unit": "mm"}
